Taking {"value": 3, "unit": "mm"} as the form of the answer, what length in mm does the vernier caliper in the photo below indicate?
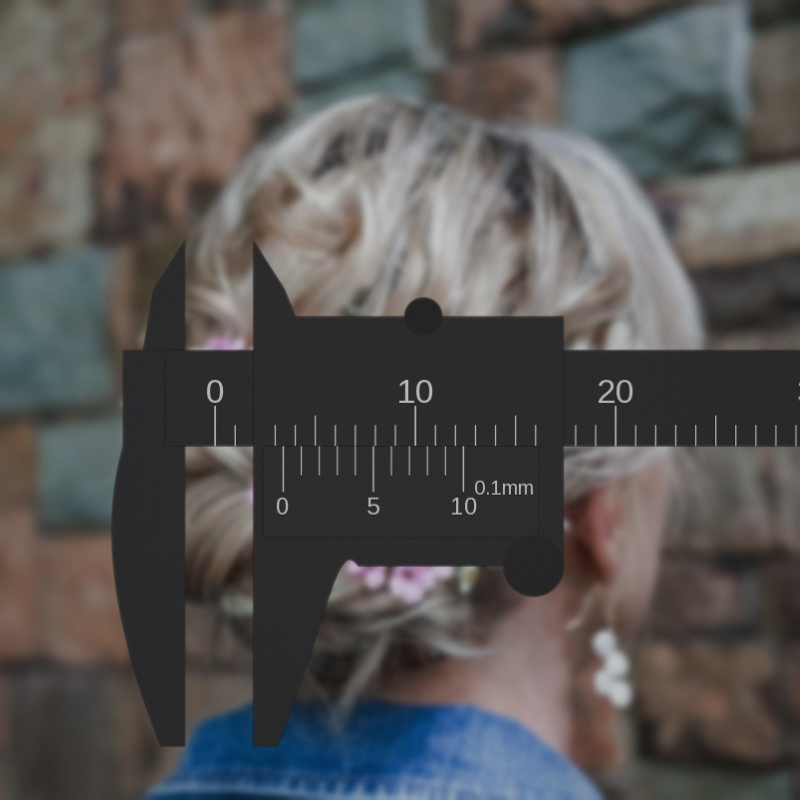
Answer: {"value": 3.4, "unit": "mm"}
